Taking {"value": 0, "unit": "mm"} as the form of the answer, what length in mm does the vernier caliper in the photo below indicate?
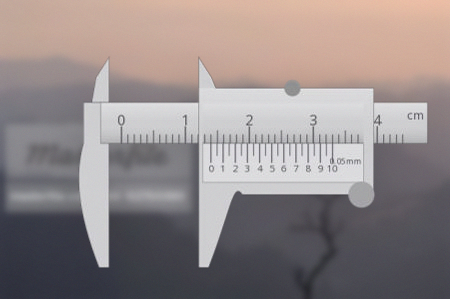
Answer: {"value": 14.0, "unit": "mm"}
